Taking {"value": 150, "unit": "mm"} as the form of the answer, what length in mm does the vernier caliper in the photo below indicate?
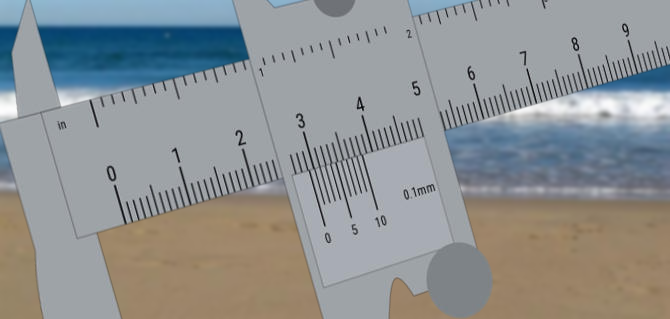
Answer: {"value": 29.2, "unit": "mm"}
